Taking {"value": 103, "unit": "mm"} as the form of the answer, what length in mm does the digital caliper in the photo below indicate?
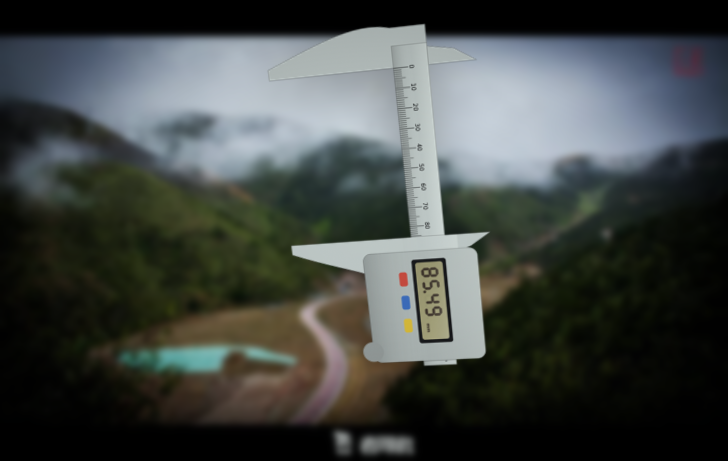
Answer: {"value": 85.49, "unit": "mm"}
